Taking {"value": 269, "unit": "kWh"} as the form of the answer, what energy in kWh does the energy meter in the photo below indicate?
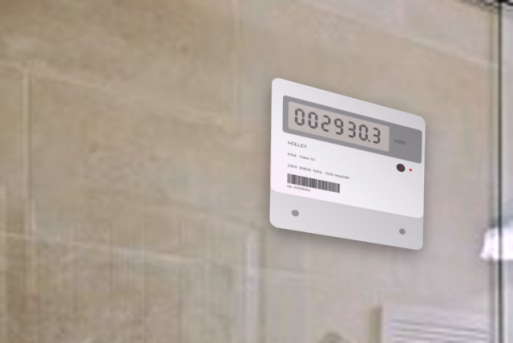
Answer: {"value": 2930.3, "unit": "kWh"}
